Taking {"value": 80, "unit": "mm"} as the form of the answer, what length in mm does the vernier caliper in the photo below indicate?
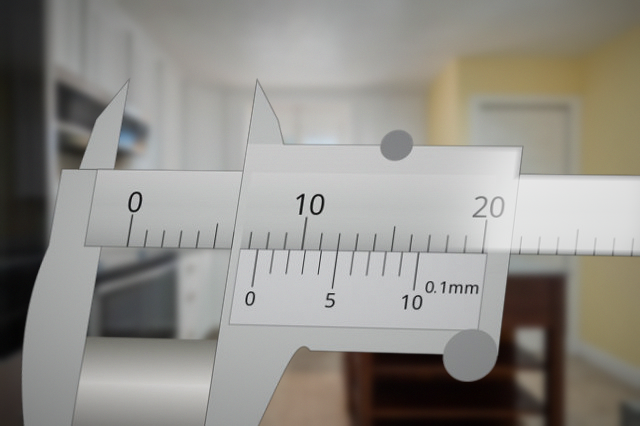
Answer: {"value": 7.5, "unit": "mm"}
